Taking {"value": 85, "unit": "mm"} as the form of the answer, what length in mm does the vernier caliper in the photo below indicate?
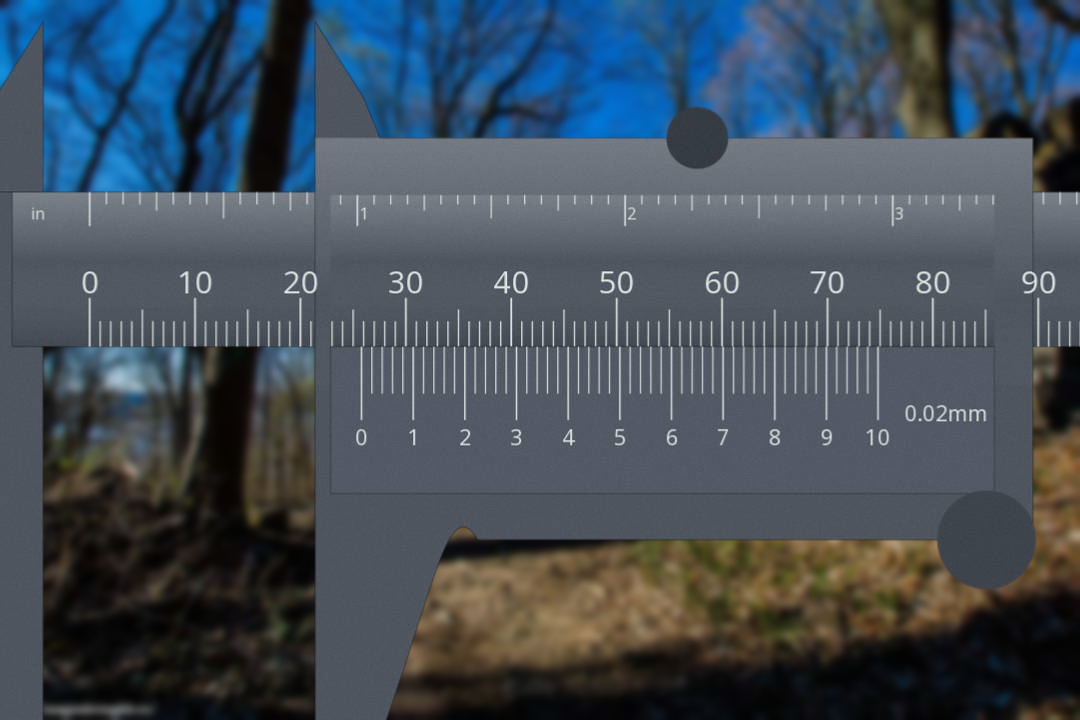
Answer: {"value": 25.8, "unit": "mm"}
